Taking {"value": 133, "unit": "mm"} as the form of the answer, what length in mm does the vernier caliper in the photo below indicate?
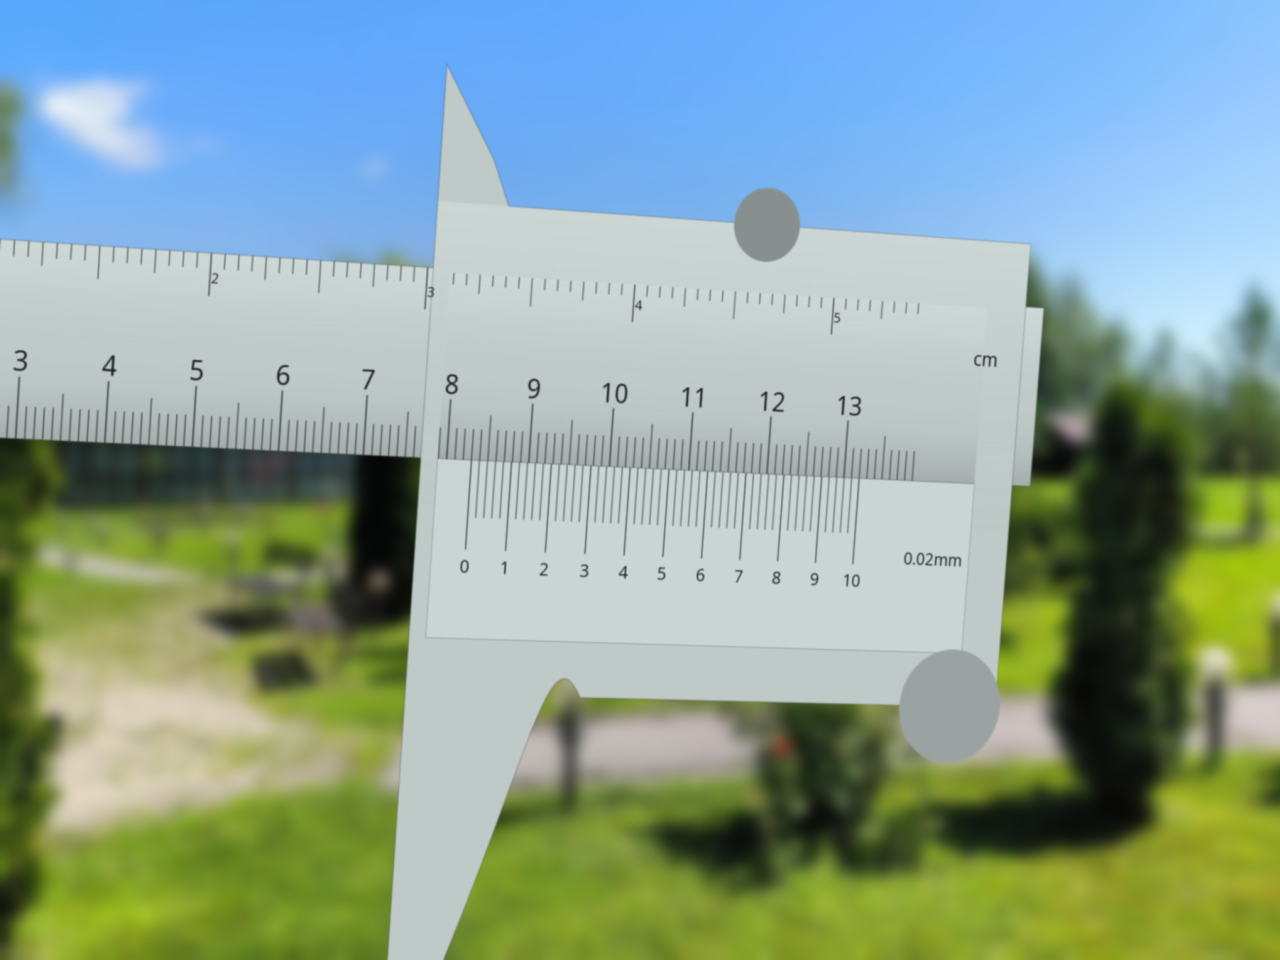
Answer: {"value": 83.0, "unit": "mm"}
